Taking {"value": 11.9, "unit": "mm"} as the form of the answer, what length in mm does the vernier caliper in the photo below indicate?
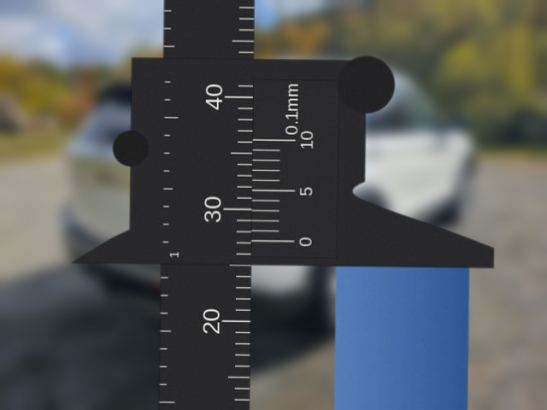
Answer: {"value": 27.2, "unit": "mm"}
